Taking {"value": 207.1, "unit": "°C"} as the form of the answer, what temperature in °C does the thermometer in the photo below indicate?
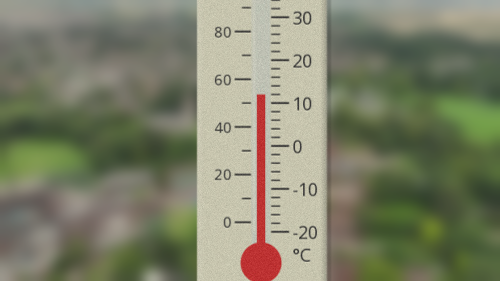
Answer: {"value": 12, "unit": "°C"}
